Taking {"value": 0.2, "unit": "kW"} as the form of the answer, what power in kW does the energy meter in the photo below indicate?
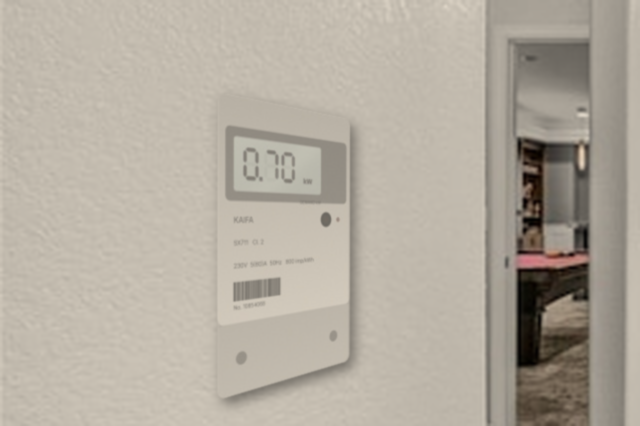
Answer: {"value": 0.70, "unit": "kW"}
